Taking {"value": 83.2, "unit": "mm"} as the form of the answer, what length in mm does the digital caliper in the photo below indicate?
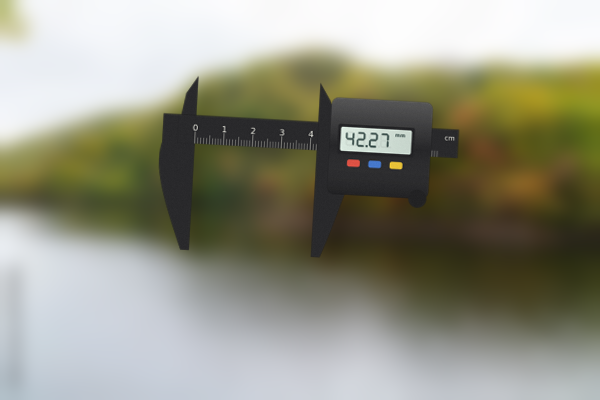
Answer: {"value": 42.27, "unit": "mm"}
